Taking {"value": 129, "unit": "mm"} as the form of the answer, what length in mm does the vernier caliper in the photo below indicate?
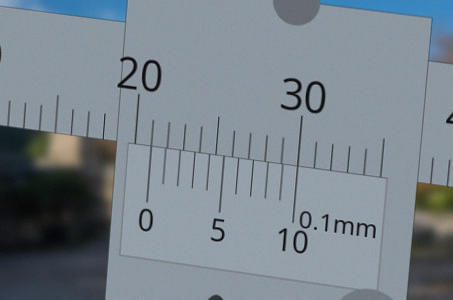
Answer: {"value": 21.0, "unit": "mm"}
